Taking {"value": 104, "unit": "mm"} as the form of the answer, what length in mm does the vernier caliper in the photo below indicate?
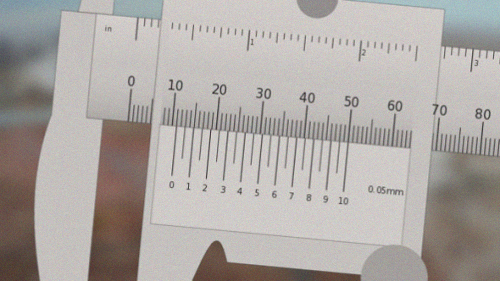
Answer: {"value": 11.0, "unit": "mm"}
